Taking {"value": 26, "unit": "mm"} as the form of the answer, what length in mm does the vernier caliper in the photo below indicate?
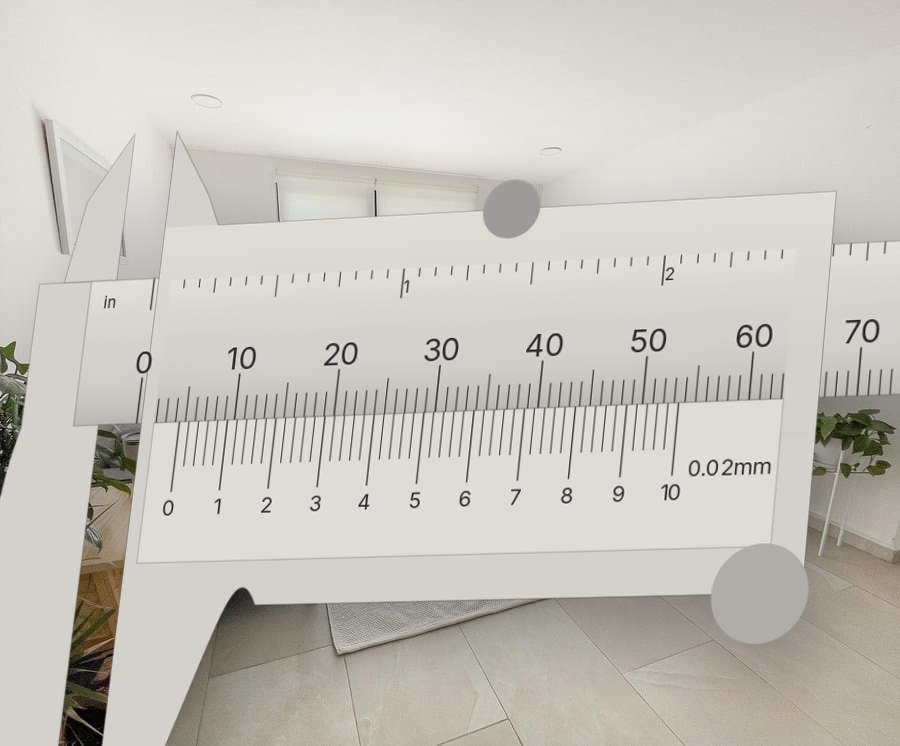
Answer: {"value": 4.4, "unit": "mm"}
